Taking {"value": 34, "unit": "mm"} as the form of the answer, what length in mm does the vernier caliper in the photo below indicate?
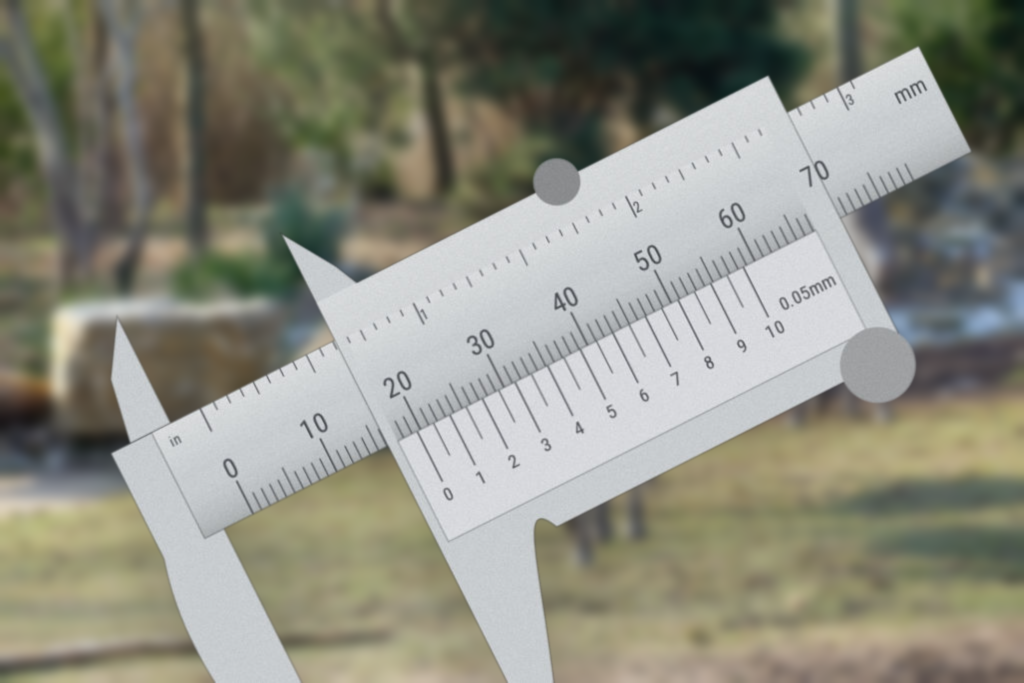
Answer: {"value": 19.6, "unit": "mm"}
